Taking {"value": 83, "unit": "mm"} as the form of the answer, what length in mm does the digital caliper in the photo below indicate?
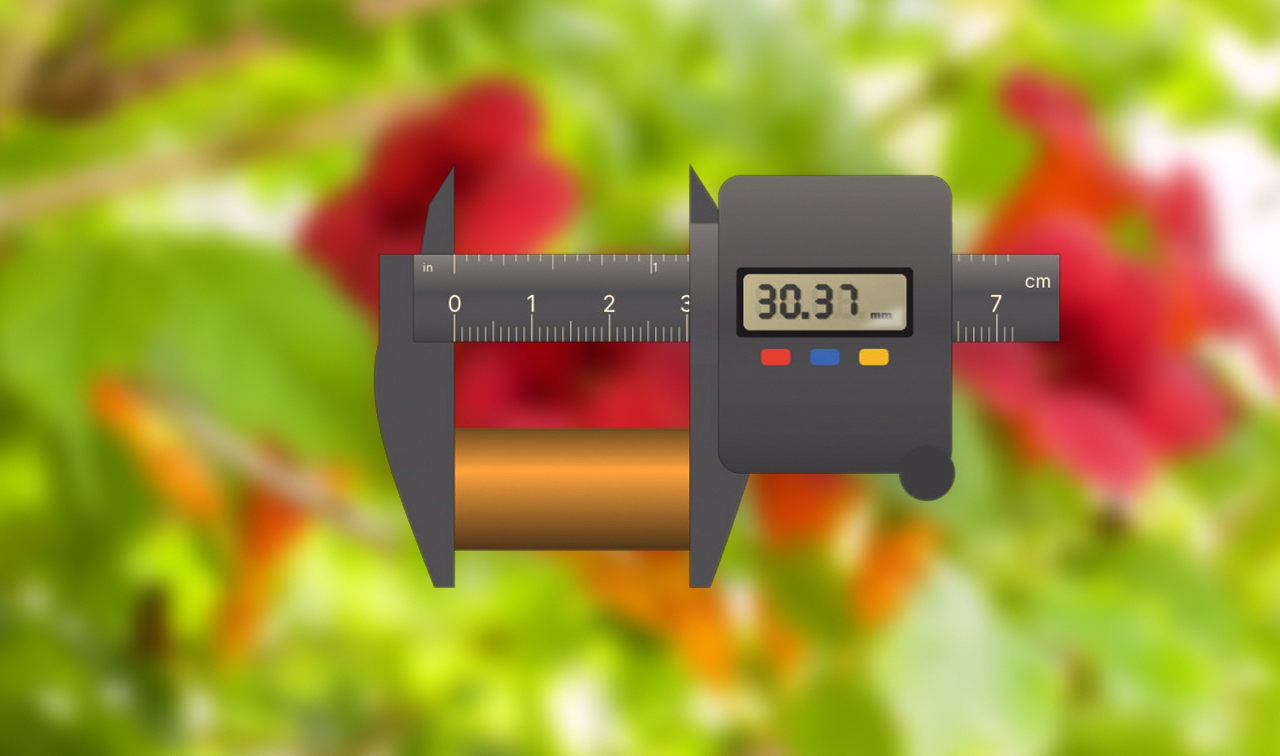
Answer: {"value": 30.37, "unit": "mm"}
